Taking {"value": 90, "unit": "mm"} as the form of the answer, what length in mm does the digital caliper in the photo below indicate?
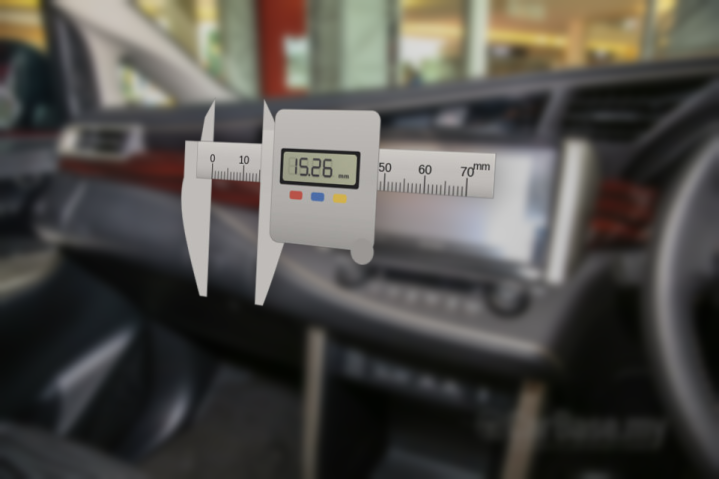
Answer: {"value": 15.26, "unit": "mm"}
